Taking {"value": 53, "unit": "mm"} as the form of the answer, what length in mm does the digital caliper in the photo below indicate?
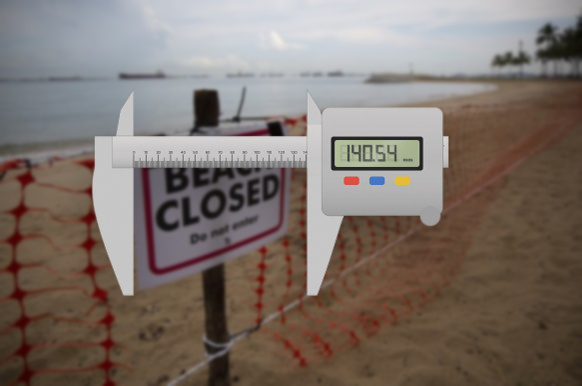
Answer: {"value": 140.54, "unit": "mm"}
